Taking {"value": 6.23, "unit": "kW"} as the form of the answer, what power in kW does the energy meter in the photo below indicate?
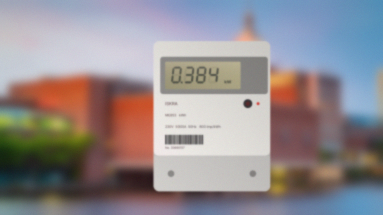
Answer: {"value": 0.384, "unit": "kW"}
